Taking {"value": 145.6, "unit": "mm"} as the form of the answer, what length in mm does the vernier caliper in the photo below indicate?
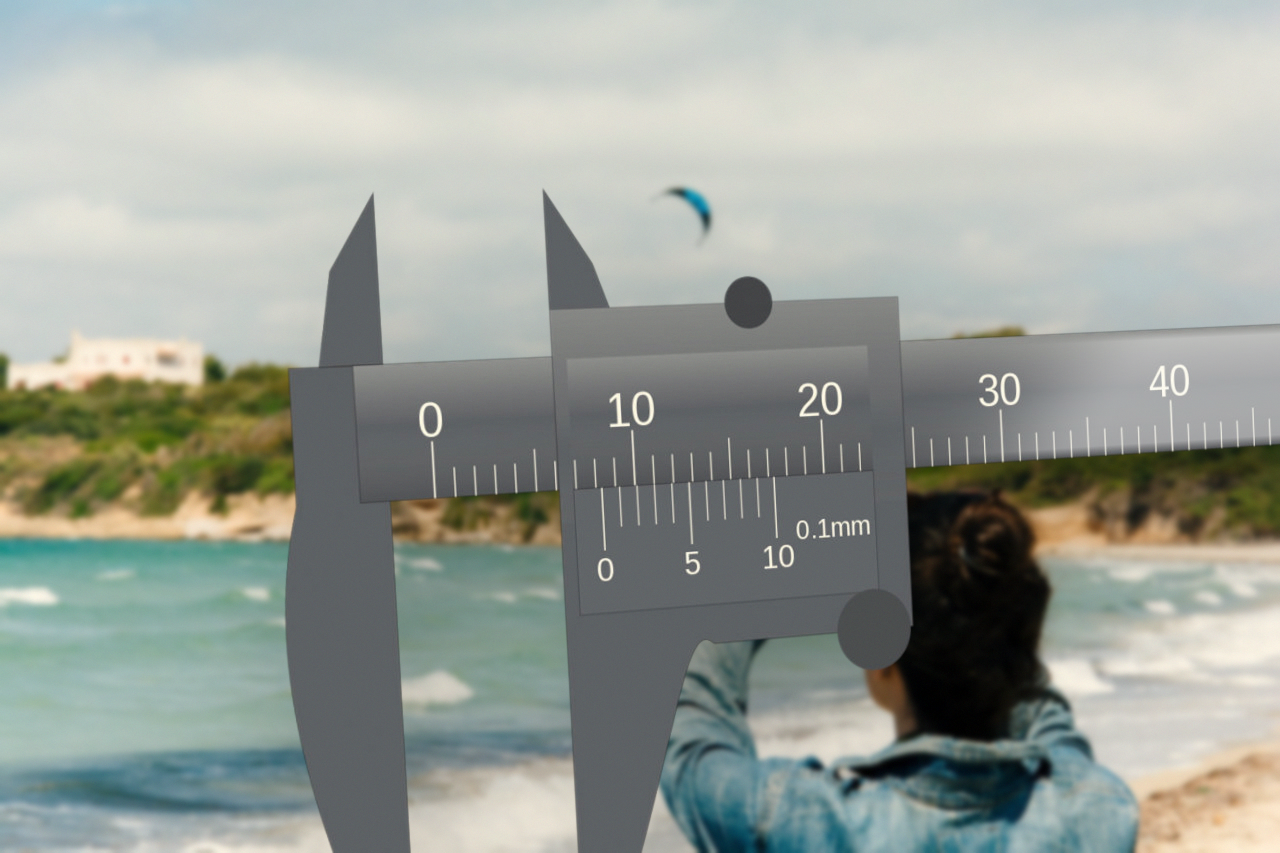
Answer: {"value": 8.3, "unit": "mm"}
